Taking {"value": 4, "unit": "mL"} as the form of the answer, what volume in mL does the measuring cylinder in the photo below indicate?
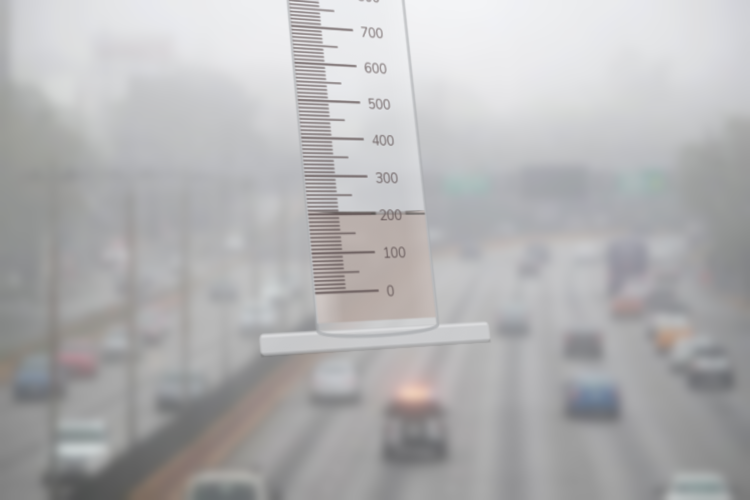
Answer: {"value": 200, "unit": "mL"}
